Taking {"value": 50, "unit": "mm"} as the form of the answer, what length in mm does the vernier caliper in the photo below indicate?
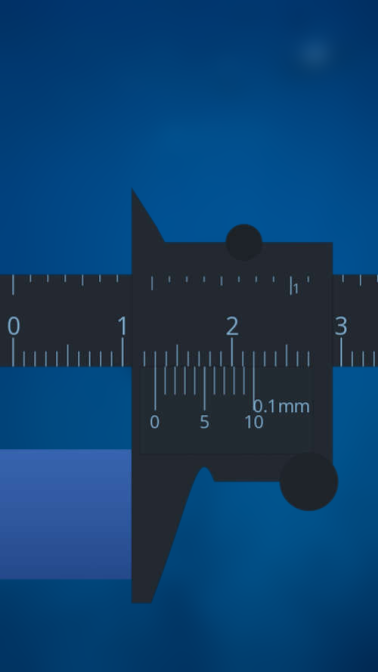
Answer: {"value": 13.0, "unit": "mm"}
